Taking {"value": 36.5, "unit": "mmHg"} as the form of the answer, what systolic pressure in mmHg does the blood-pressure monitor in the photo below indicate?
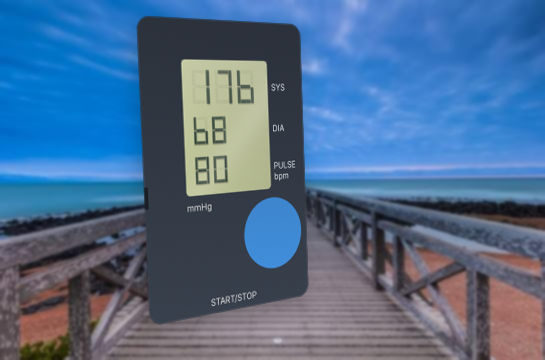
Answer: {"value": 176, "unit": "mmHg"}
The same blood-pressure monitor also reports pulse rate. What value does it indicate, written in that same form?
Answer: {"value": 80, "unit": "bpm"}
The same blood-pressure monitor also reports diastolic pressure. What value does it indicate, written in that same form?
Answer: {"value": 68, "unit": "mmHg"}
